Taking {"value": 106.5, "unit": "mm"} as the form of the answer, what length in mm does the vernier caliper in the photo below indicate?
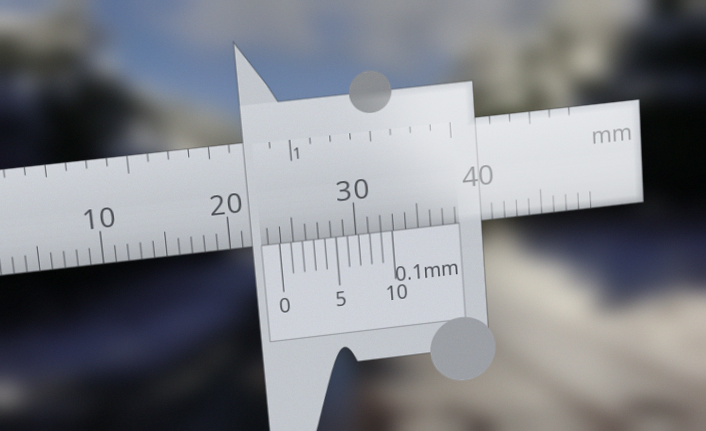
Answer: {"value": 23.9, "unit": "mm"}
